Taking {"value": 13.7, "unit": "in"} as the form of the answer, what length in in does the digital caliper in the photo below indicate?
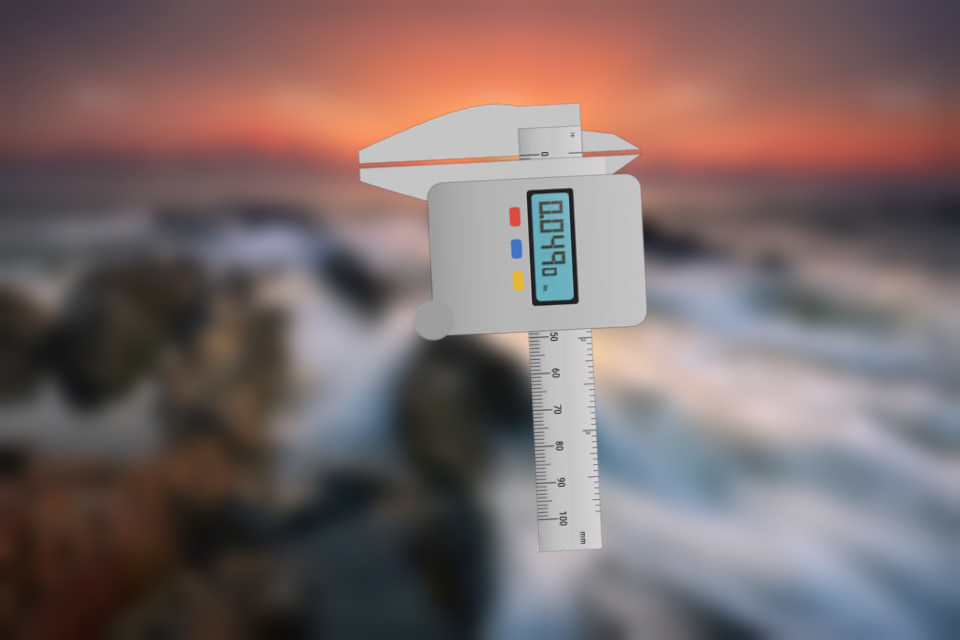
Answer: {"value": 0.0490, "unit": "in"}
